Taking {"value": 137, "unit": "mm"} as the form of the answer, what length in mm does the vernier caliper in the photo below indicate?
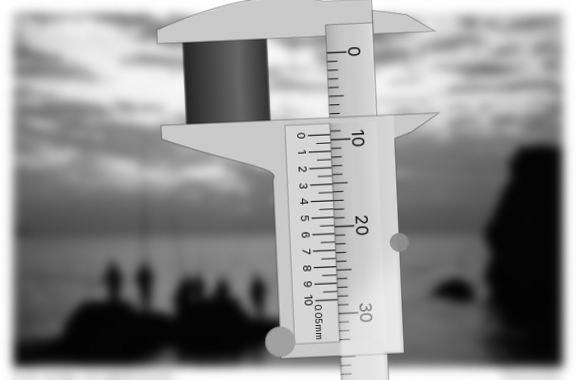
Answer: {"value": 9.4, "unit": "mm"}
